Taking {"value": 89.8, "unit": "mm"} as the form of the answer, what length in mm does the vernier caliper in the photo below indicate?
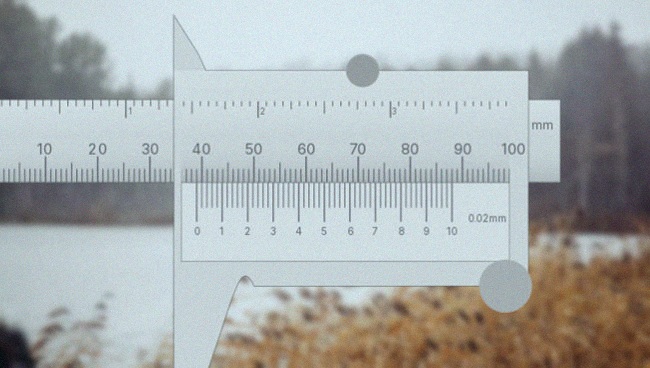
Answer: {"value": 39.0, "unit": "mm"}
